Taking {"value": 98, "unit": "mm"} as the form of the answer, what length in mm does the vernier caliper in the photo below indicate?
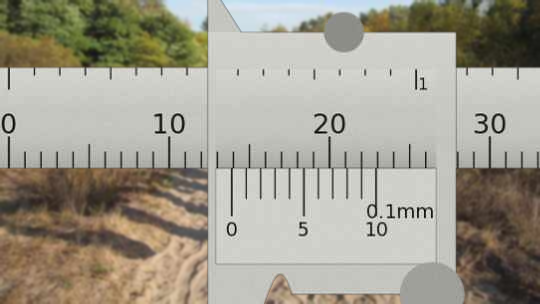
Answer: {"value": 13.9, "unit": "mm"}
